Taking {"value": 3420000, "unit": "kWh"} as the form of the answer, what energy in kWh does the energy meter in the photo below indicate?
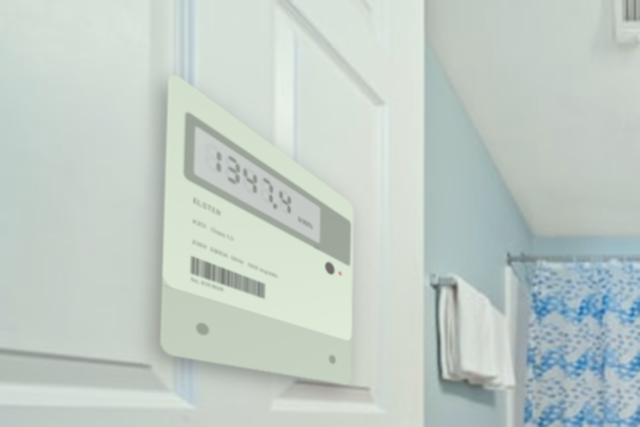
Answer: {"value": 1347.4, "unit": "kWh"}
